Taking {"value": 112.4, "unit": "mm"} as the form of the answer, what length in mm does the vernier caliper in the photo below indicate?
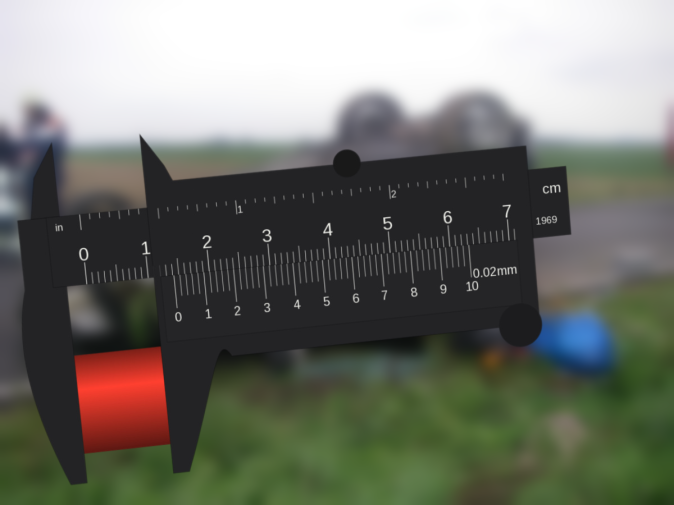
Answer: {"value": 14.2, "unit": "mm"}
